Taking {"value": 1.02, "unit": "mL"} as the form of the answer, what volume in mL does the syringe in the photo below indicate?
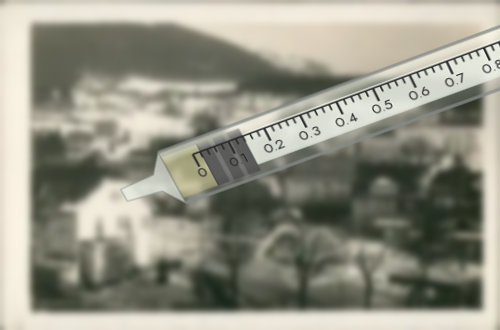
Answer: {"value": 0.02, "unit": "mL"}
